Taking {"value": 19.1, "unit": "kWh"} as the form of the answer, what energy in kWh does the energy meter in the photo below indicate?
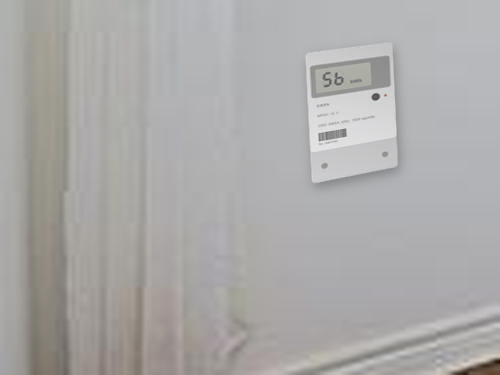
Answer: {"value": 56, "unit": "kWh"}
